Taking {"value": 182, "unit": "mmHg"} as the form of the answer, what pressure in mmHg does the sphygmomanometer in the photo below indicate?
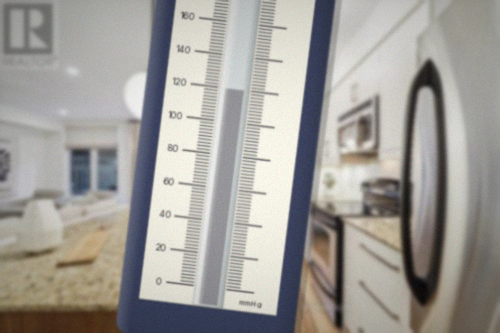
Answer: {"value": 120, "unit": "mmHg"}
